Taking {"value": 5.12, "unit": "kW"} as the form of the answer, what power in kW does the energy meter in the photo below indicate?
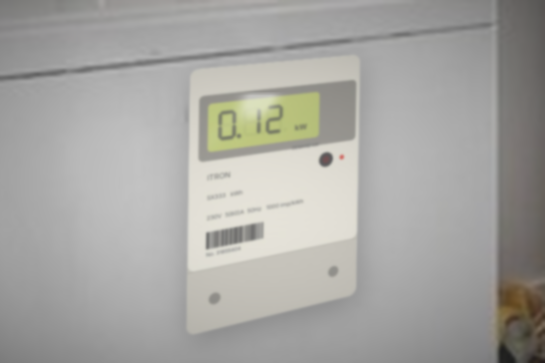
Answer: {"value": 0.12, "unit": "kW"}
